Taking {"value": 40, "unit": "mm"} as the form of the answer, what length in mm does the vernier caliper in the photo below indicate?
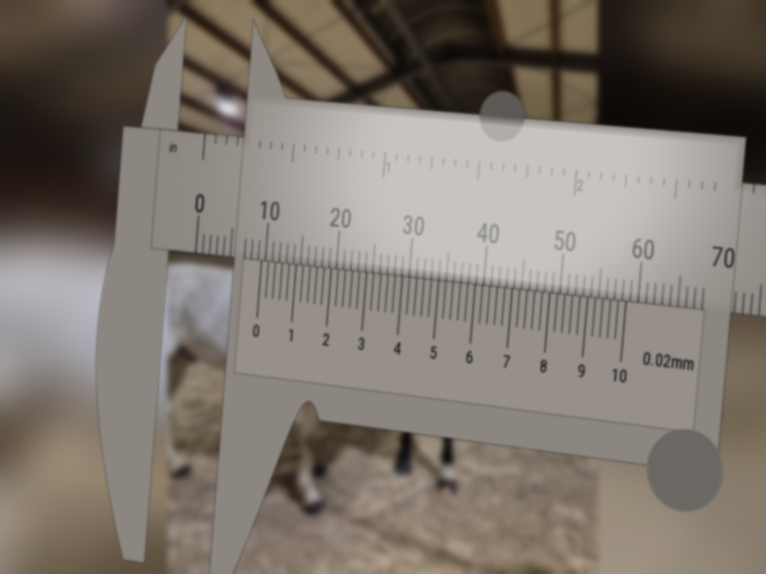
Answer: {"value": 9.5, "unit": "mm"}
